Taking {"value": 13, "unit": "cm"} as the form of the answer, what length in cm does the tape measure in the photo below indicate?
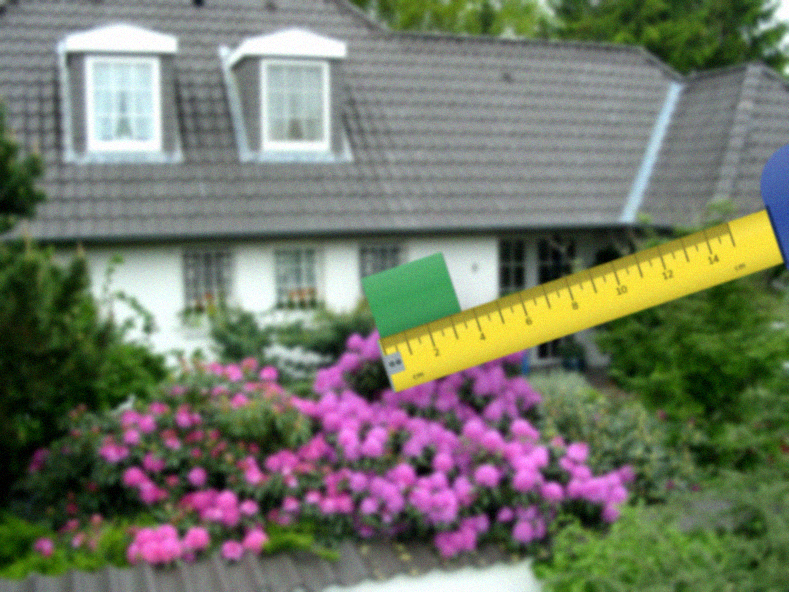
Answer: {"value": 3.5, "unit": "cm"}
